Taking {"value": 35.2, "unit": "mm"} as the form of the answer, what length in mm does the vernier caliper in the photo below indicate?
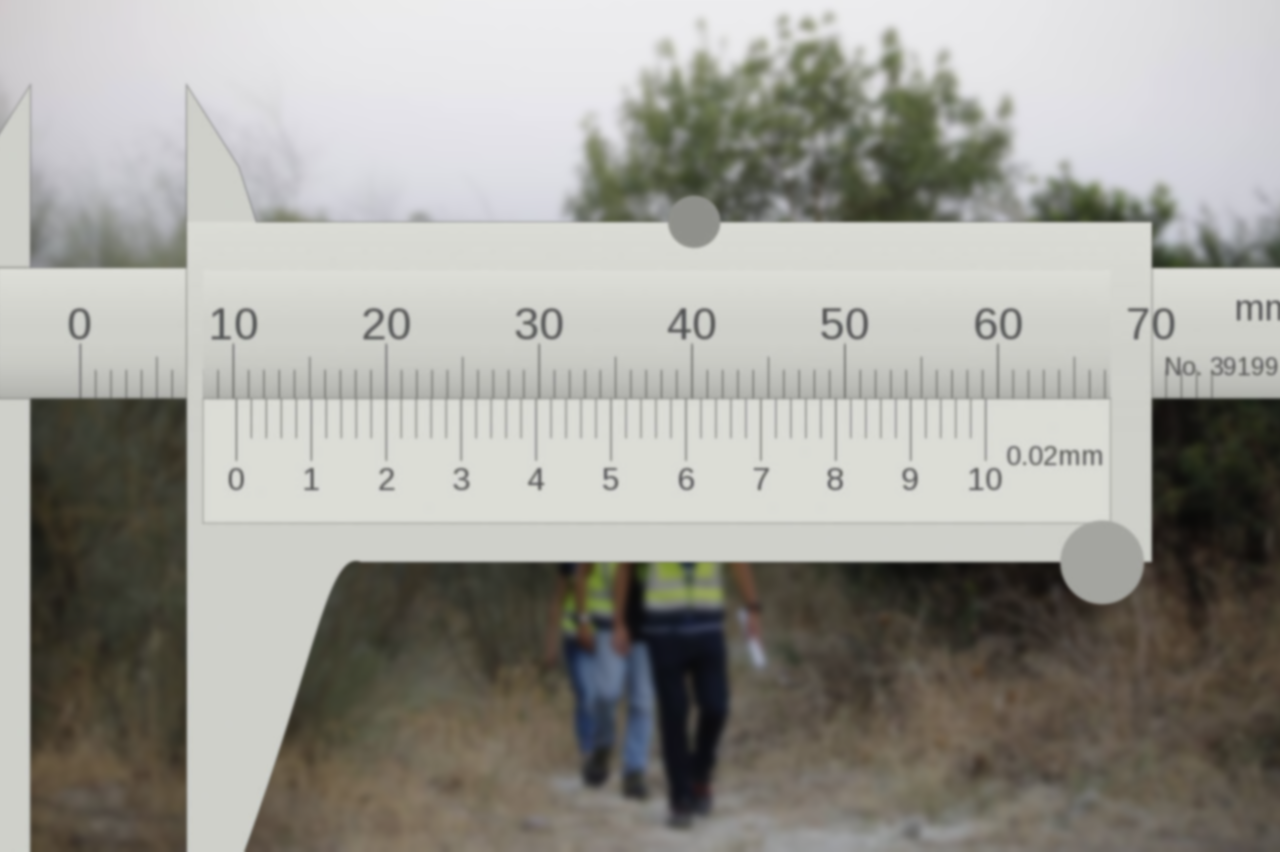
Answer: {"value": 10.2, "unit": "mm"}
